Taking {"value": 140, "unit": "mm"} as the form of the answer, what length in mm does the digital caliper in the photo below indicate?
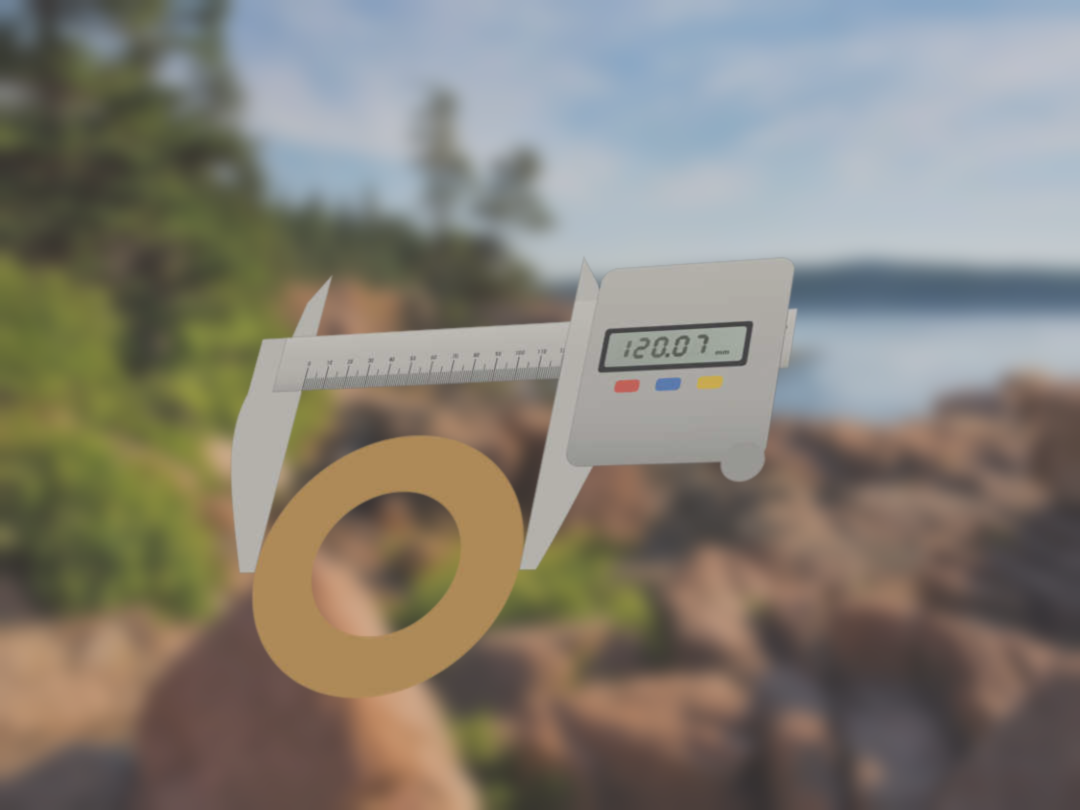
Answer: {"value": 120.07, "unit": "mm"}
